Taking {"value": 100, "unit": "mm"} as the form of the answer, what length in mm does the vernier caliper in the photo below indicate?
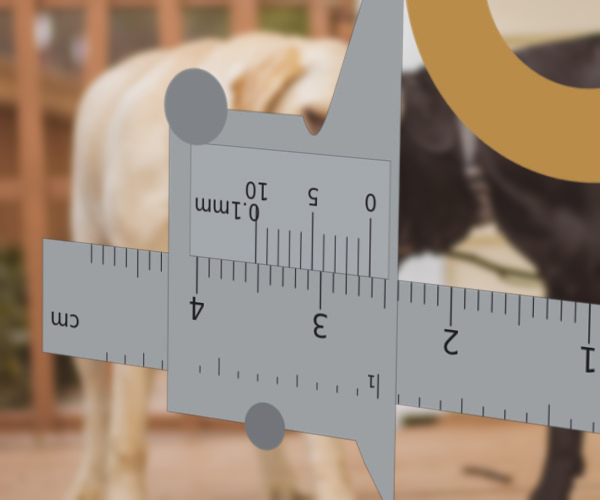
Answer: {"value": 26.2, "unit": "mm"}
